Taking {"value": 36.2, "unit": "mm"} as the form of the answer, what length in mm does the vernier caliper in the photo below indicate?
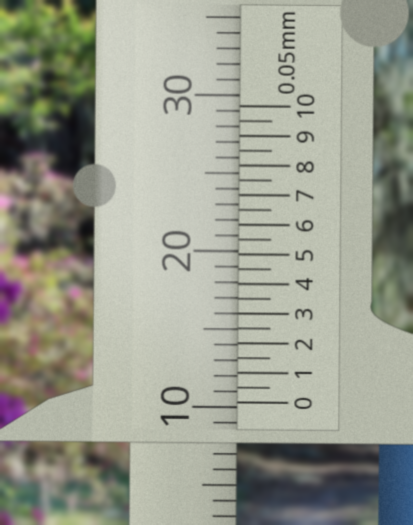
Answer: {"value": 10.3, "unit": "mm"}
